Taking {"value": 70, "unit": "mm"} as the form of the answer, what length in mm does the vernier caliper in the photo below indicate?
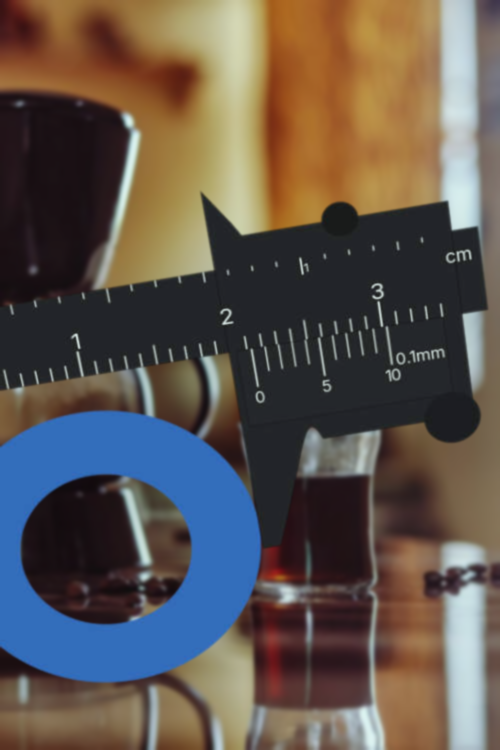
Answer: {"value": 21.3, "unit": "mm"}
